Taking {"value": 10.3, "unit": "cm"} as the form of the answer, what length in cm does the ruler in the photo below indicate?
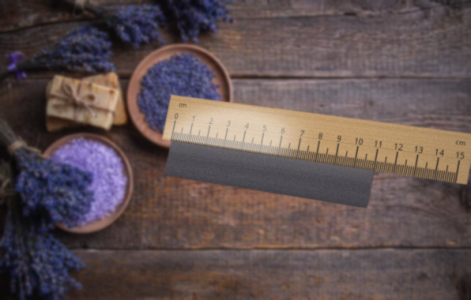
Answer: {"value": 11, "unit": "cm"}
